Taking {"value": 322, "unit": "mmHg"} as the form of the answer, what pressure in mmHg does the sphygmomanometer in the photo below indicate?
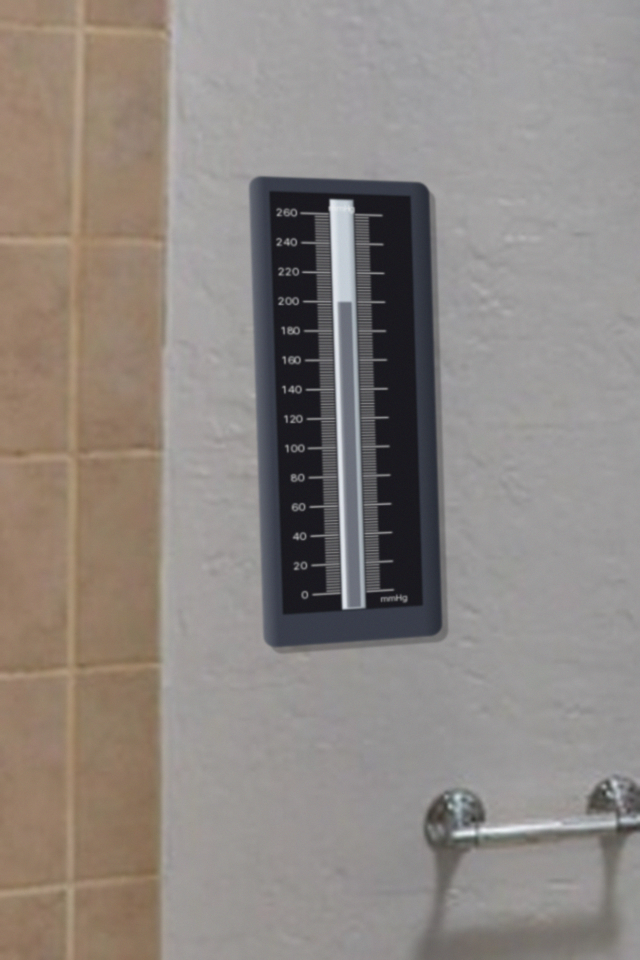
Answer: {"value": 200, "unit": "mmHg"}
